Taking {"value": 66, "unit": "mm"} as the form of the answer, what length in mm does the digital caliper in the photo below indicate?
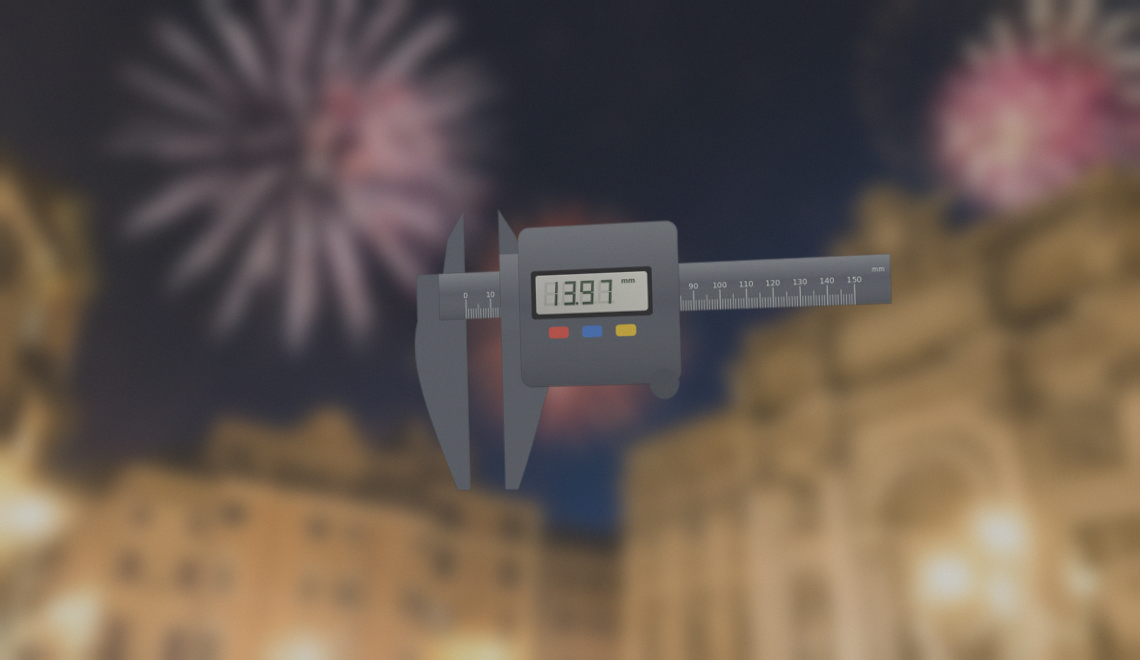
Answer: {"value": 13.97, "unit": "mm"}
